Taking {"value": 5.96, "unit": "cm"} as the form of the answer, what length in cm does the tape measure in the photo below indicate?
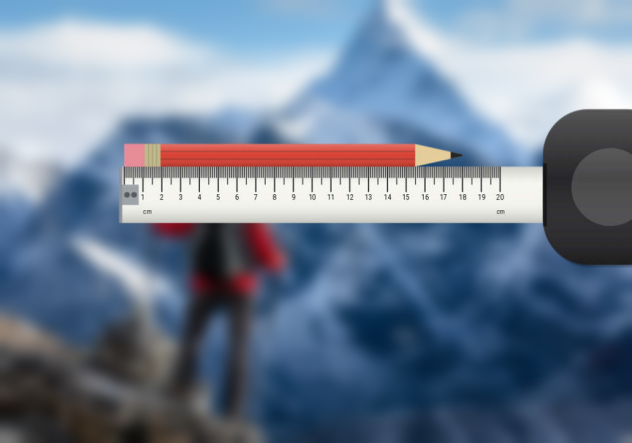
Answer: {"value": 18, "unit": "cm"}
